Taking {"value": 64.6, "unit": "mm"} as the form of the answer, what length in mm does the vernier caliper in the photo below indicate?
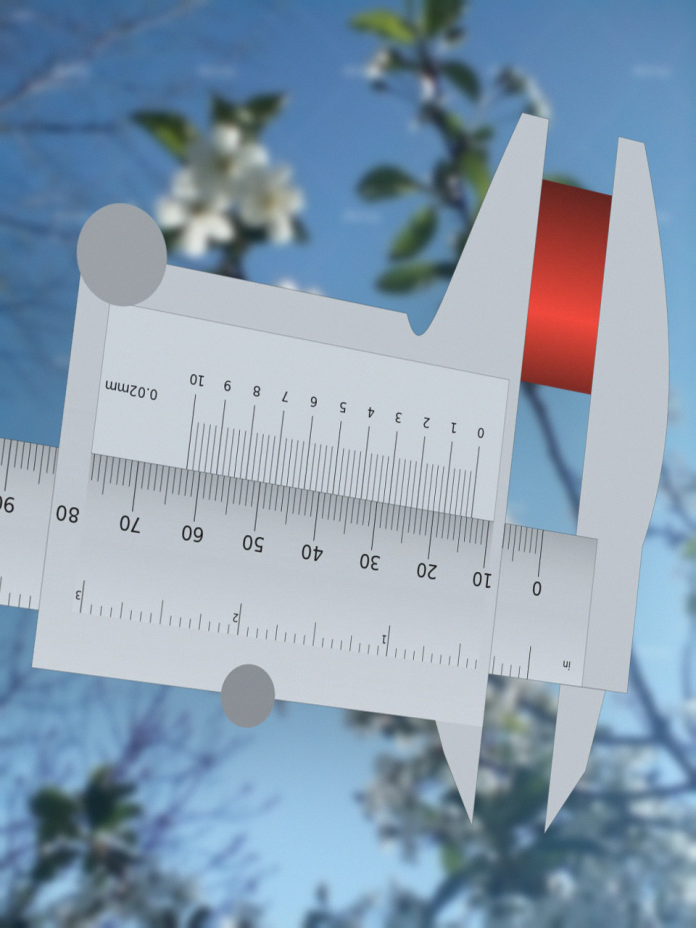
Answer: {"value": 13.2, "unit": "mm"}
